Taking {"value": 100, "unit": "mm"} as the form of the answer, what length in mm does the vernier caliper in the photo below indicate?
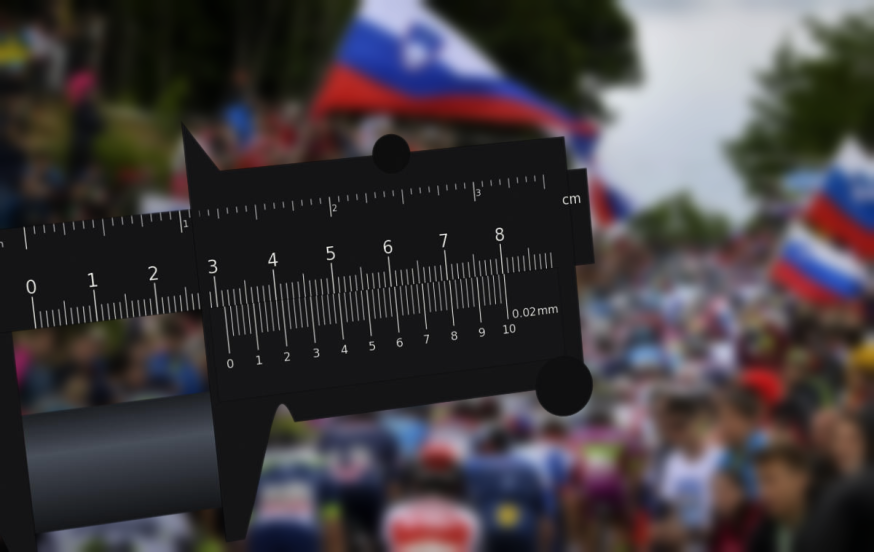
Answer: {"value": 31.2, "unit": "mm"}
